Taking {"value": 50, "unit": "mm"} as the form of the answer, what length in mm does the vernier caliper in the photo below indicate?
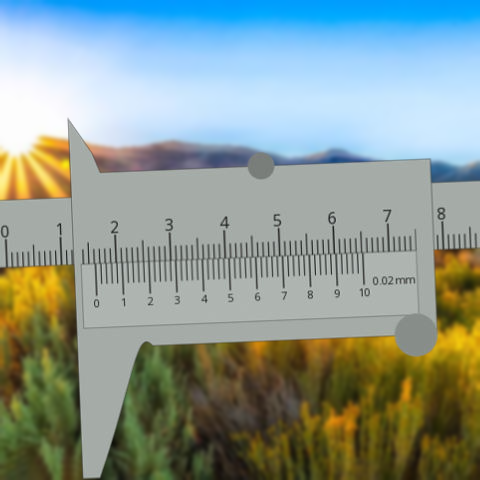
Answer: {"value": 16.2, "unit": "mm"}
